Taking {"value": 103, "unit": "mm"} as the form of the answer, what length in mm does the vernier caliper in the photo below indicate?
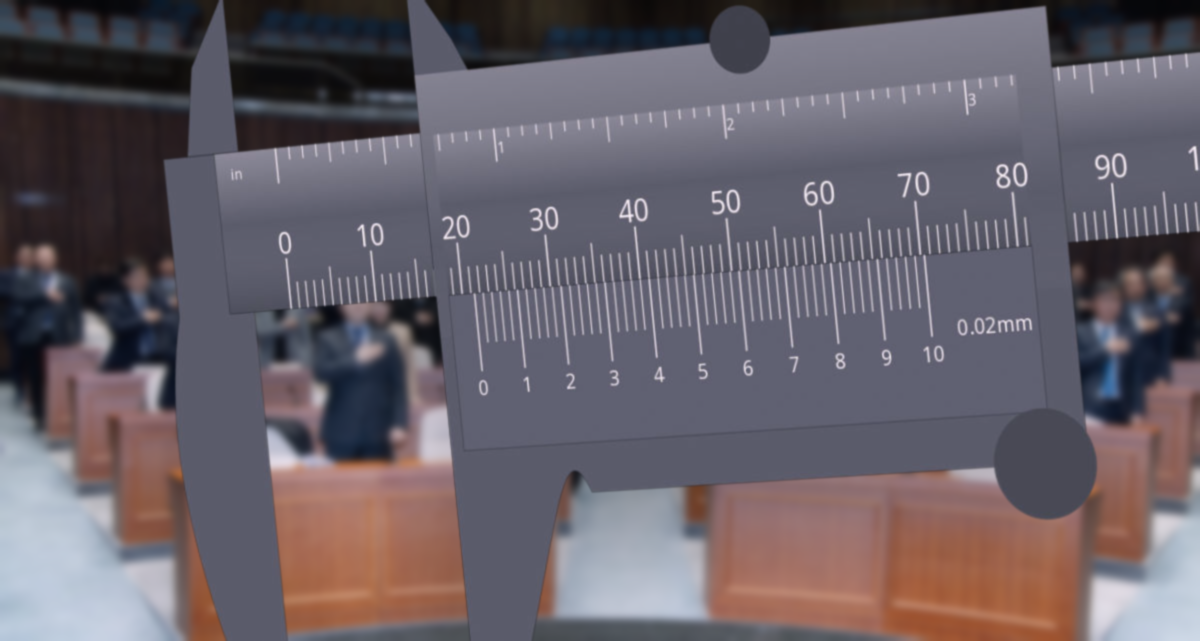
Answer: {"value": 21.4, "unit": "mm"}
